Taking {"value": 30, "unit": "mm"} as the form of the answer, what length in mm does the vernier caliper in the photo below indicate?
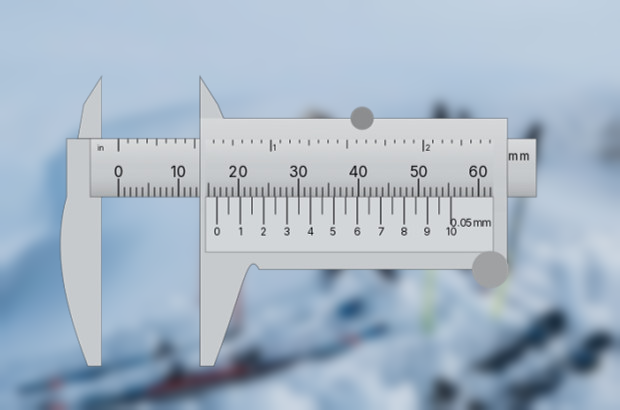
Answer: {"value": 16.4, "unit": "mm"}
